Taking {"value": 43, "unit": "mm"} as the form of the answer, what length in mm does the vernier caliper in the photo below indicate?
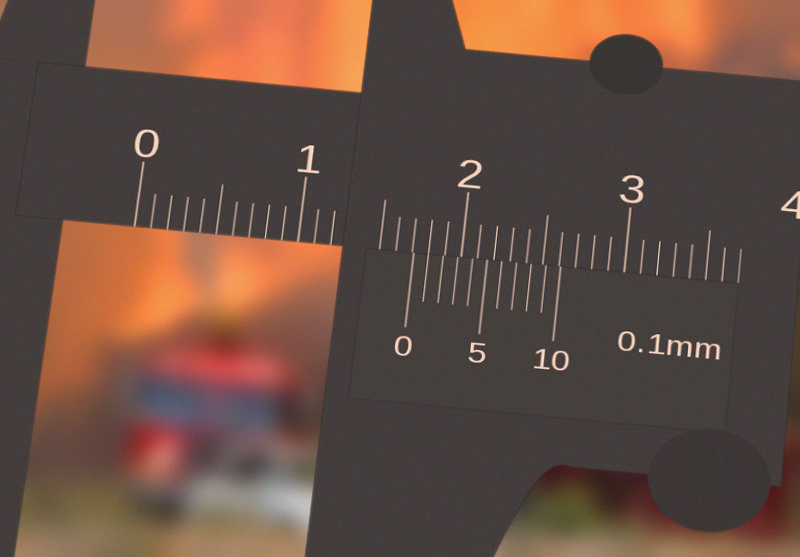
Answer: {"value": 17.1, "unit": "mm"}
